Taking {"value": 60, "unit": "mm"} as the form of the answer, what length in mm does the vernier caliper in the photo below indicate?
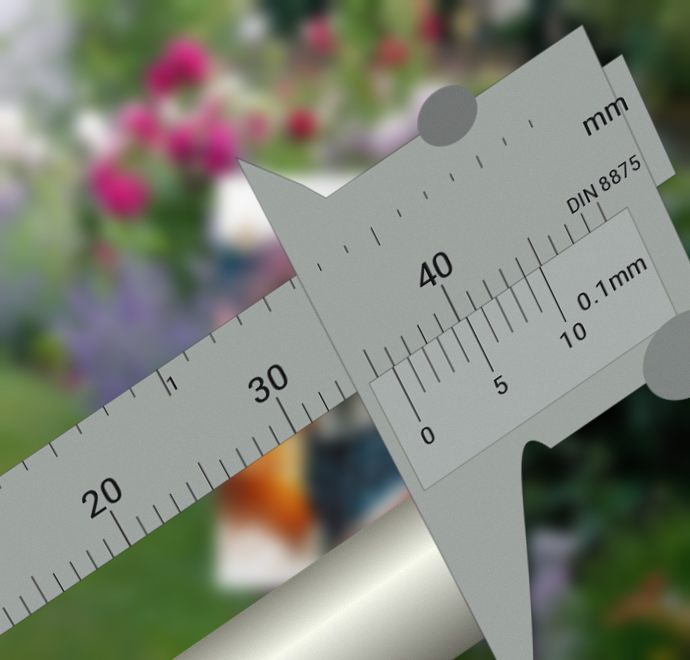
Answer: {"value": 35.9, "unit": "mm"}
